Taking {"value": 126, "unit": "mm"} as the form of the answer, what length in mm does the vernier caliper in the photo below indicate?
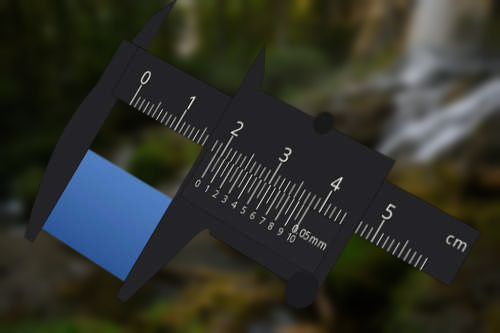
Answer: {"value": 19.0, "unit": "mm"}
